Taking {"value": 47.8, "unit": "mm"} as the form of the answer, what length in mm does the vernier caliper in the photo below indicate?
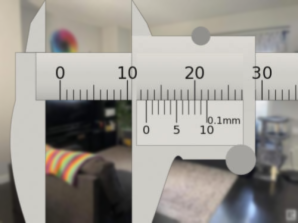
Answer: {"value": 12.8, "unit": "mm"}
